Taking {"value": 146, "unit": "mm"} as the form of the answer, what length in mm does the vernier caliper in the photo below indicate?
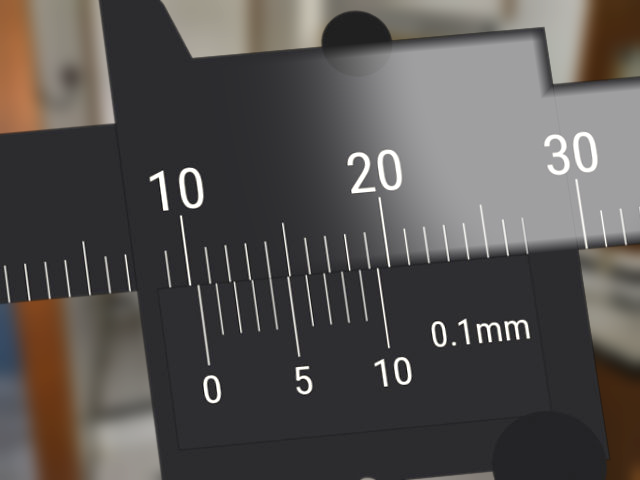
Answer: {"value": 10.4, "unit": "mm"}
